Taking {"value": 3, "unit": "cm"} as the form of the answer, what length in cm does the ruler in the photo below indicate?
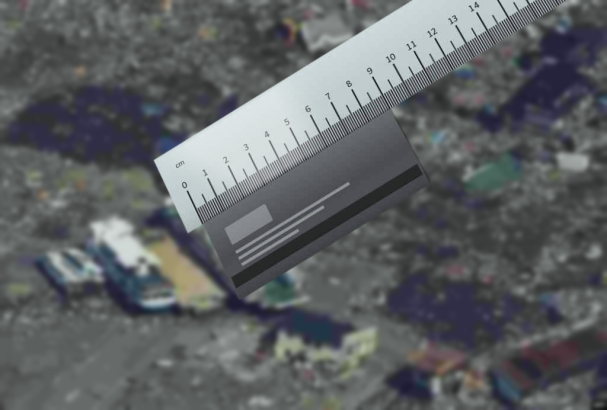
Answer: {"value": 9, "unit": "cm"}
